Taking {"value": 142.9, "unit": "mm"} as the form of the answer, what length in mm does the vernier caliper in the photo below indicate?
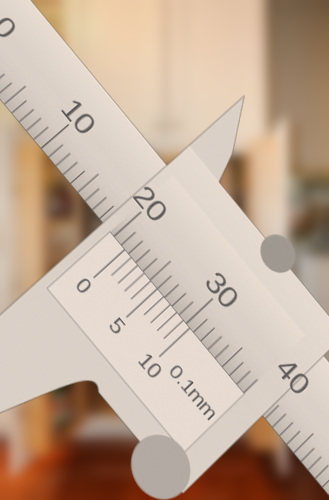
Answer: {"value": 21.5, "unit": "mm"}
